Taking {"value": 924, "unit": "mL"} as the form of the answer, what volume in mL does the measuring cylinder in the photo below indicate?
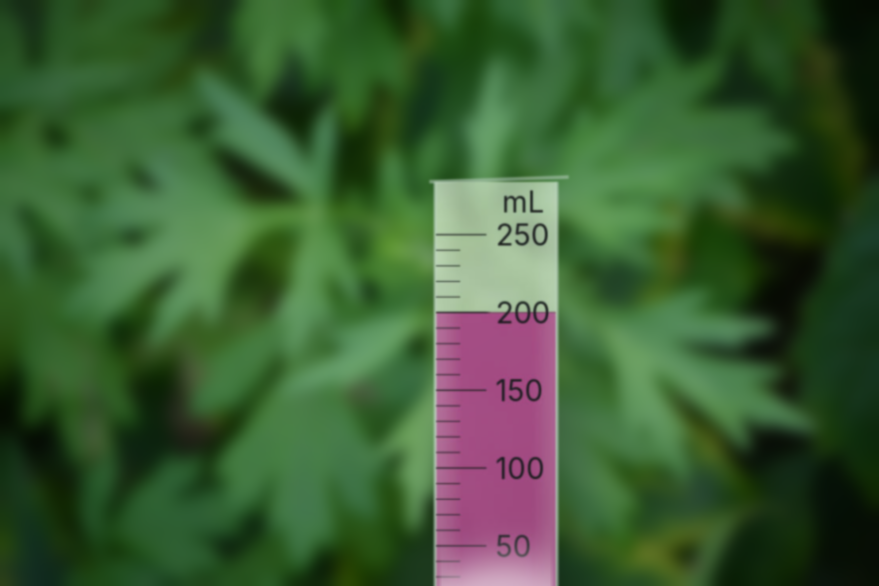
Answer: {"value": 200, "unit": "mL"}
